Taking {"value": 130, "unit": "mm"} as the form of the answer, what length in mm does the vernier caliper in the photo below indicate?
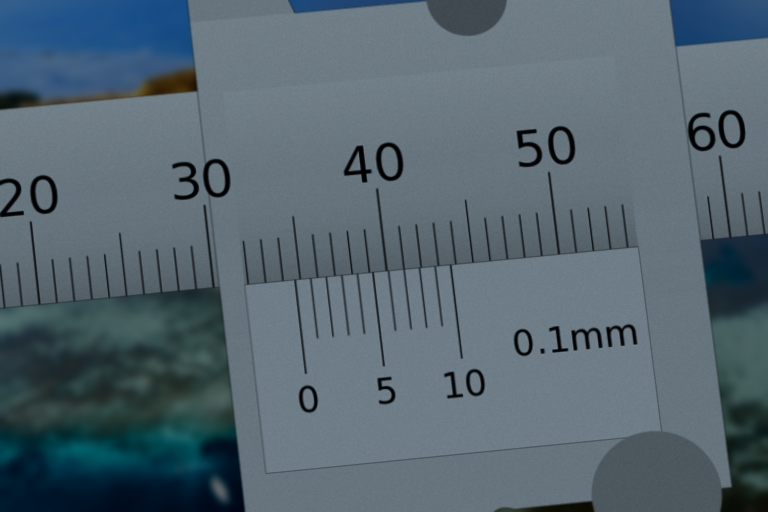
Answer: {"value": 34.7, "unit": "mm"}
